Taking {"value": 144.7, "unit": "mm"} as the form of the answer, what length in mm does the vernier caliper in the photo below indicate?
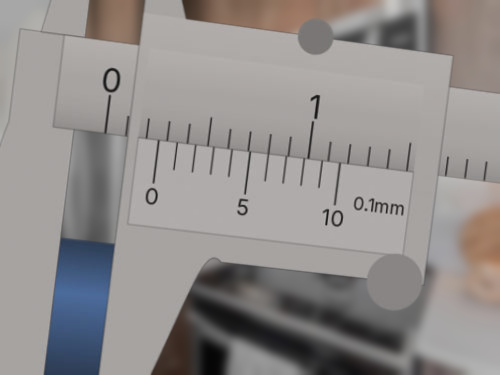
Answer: {"value": 2.6, "unit": "mm"}
